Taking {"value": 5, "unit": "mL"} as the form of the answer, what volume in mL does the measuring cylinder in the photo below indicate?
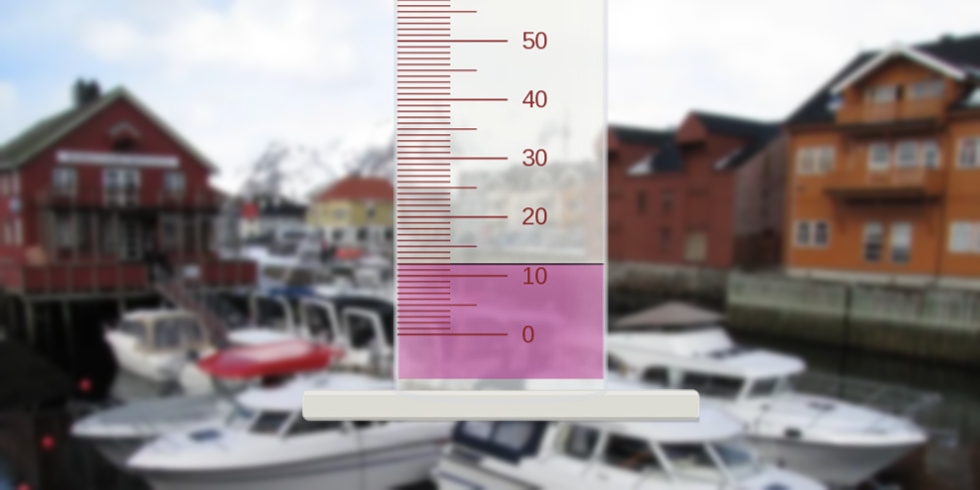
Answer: {"value": 12, "unit": "mL"}
